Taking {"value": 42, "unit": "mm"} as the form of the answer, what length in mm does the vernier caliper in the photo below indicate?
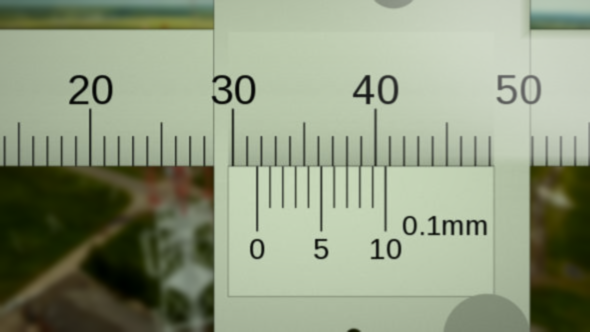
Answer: {"value": 31.7, "unit": "mm"}
